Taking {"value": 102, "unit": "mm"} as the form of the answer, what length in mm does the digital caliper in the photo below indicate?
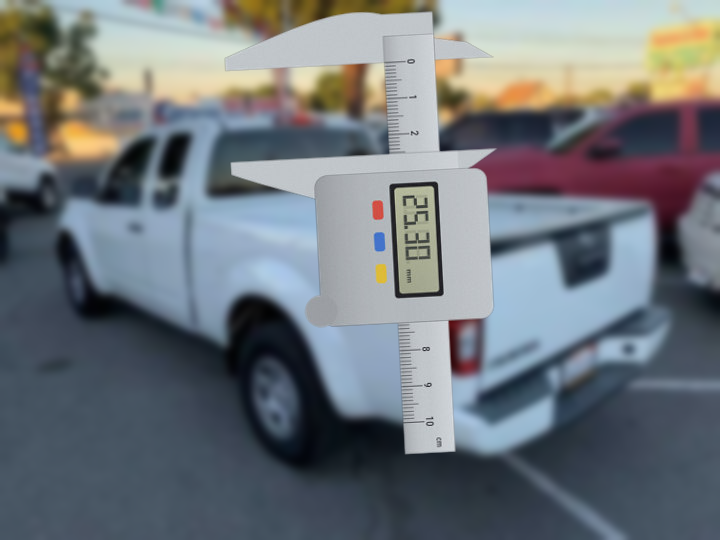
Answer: {"value": 25.30, "unit": "mm"}
